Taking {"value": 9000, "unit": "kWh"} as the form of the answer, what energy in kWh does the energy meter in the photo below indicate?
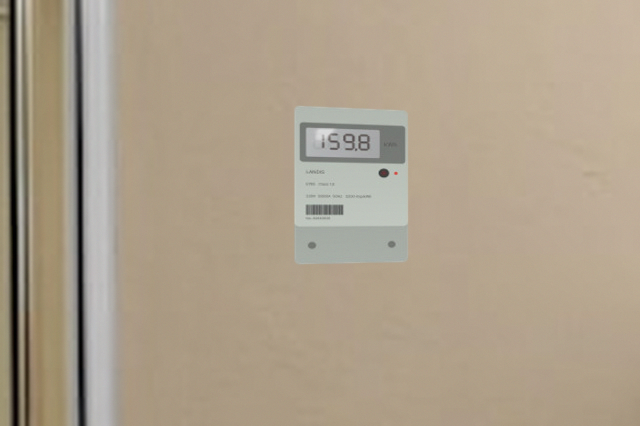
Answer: {"value": 159.8, "unit": "kWh"}
